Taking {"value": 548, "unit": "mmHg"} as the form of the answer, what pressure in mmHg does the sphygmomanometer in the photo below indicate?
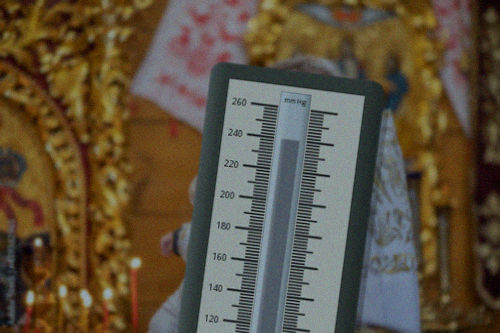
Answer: {"value": 240, "unit": "mmHg"}
